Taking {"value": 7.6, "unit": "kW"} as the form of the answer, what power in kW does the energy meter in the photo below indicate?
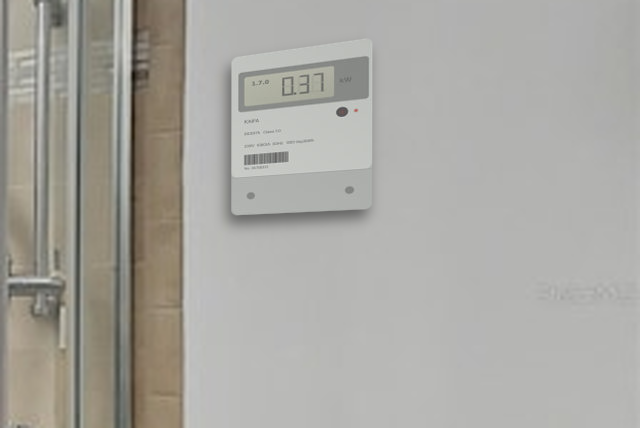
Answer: {"value": 0.37, "unit": "kW"}
